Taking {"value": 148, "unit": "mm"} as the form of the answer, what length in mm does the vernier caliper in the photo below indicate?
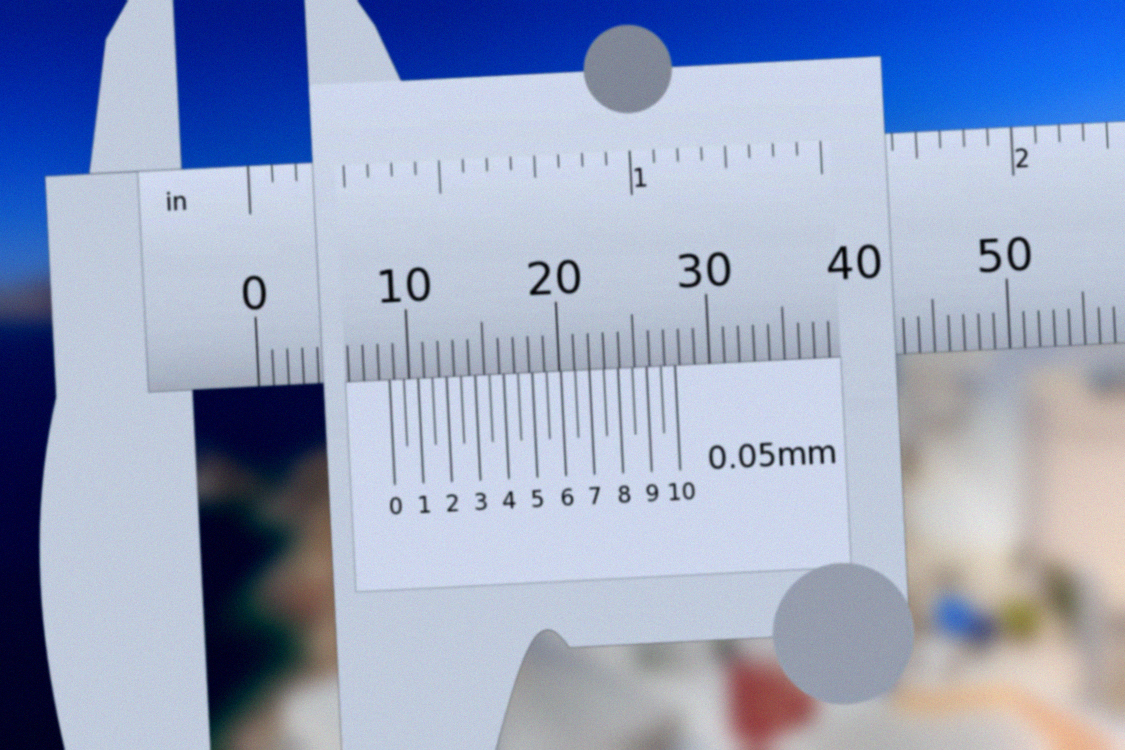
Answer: {"value": 8.7, "unit": "mm"}
